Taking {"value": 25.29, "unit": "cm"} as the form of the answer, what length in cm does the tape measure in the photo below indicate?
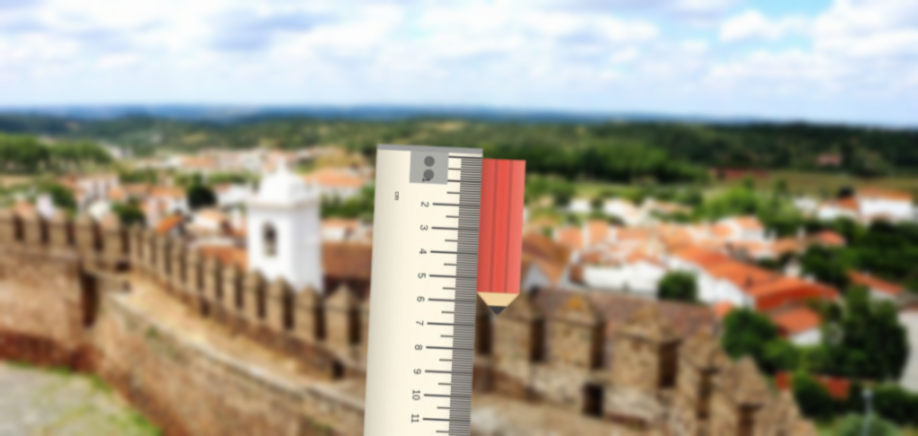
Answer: {"value": 6.5, "unit": "cm"}
